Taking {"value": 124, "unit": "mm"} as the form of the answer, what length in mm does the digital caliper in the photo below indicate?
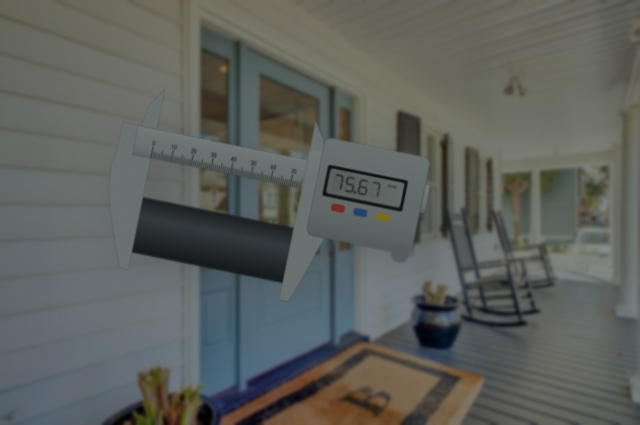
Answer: {"value": 75.67, "unit": "mm"}
